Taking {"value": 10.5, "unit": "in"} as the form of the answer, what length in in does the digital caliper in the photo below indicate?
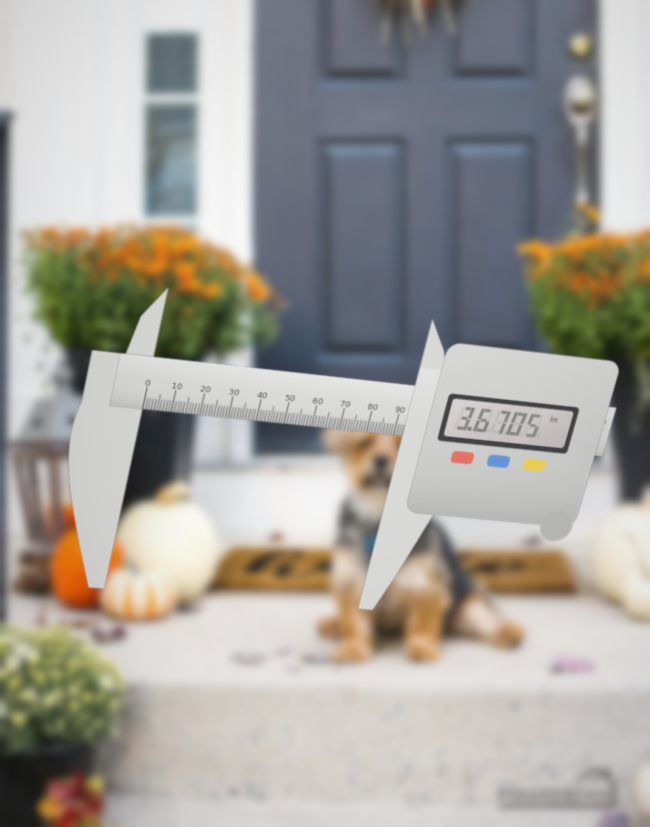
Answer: {"value": 3.6705, "unit": "in"}
